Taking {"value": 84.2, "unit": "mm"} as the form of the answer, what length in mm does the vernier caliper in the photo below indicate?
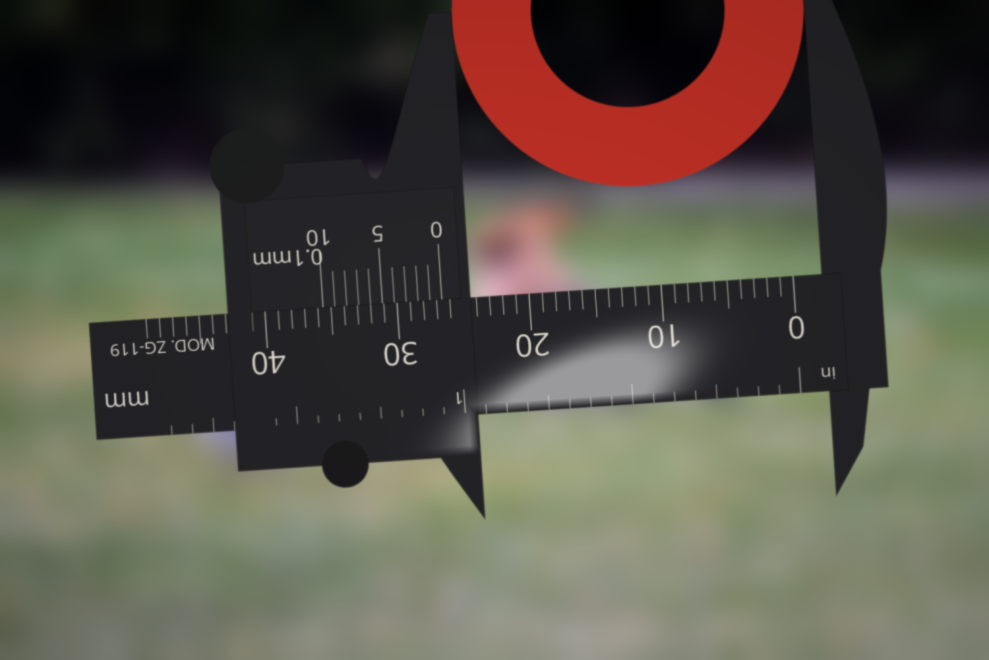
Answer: {"value": 26.6, "unit": "mm"}
